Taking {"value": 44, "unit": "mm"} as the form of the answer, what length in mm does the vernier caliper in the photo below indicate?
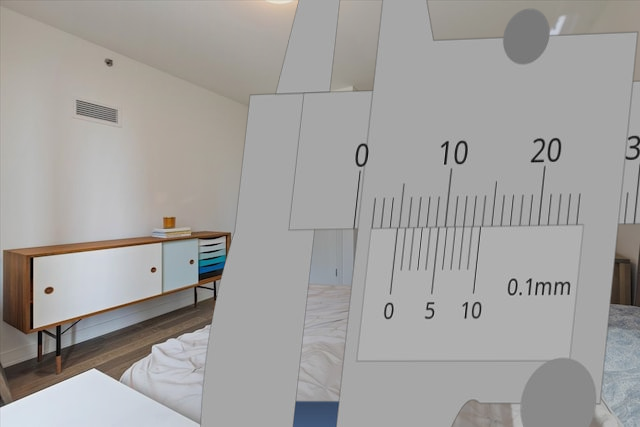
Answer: {"value": 4.8, "unit": "mm"}
